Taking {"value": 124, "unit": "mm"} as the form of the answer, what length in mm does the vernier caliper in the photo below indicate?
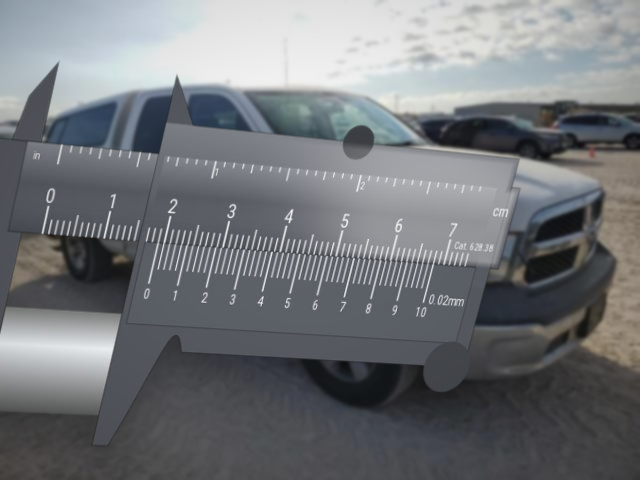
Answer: {"value": 19.0, "unit": "mm"}
